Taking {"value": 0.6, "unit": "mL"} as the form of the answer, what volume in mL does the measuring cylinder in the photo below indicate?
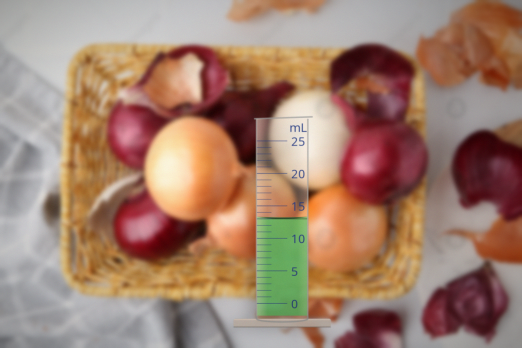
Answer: {"value": 13, "unit": "mL"}
